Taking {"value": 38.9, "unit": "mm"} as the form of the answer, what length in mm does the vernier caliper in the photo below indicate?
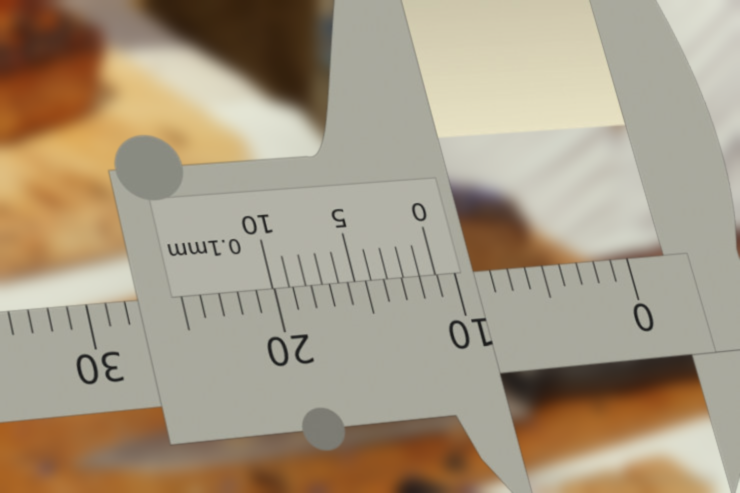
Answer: {"value": 11.1, "unit": "mm"}
